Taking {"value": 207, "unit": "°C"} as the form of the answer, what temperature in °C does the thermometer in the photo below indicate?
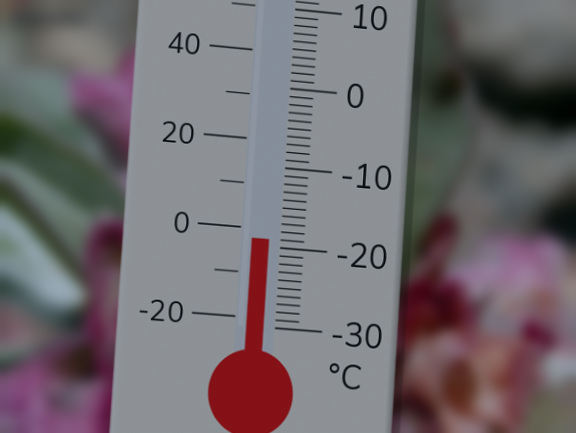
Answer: {"value": -19, "unit": "°C"}
